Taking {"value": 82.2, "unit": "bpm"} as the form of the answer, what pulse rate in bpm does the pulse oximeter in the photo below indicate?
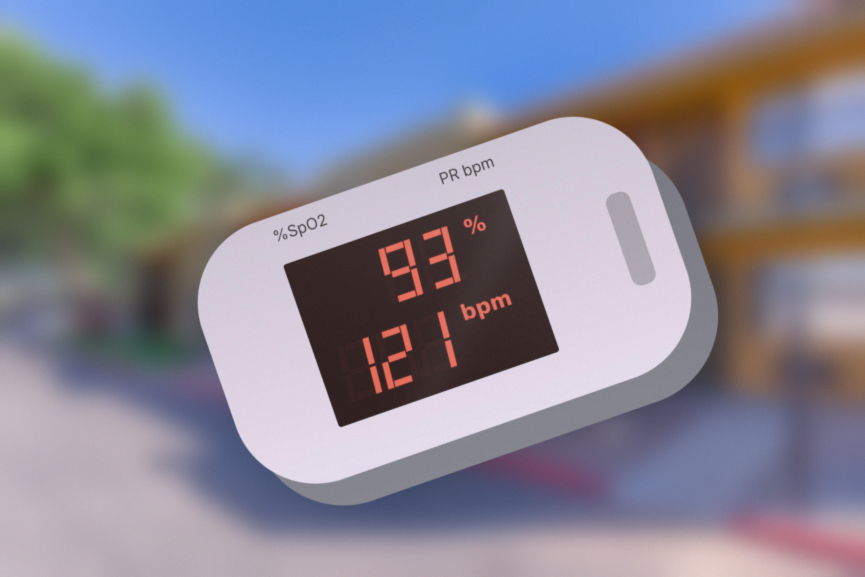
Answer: {"value": 121, "unit": "bpm"}
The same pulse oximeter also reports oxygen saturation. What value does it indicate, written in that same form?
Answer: {"value": 93, "unit": "%"}
